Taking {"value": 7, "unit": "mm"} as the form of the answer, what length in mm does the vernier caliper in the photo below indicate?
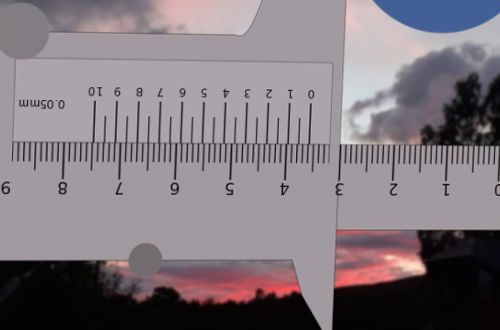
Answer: {"value": 35.8, "unit": "mm"}
